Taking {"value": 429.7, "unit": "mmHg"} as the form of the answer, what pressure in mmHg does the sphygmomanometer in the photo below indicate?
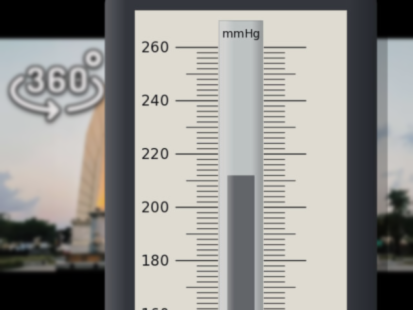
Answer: {"value": 212, "unit": "mmHg"}
